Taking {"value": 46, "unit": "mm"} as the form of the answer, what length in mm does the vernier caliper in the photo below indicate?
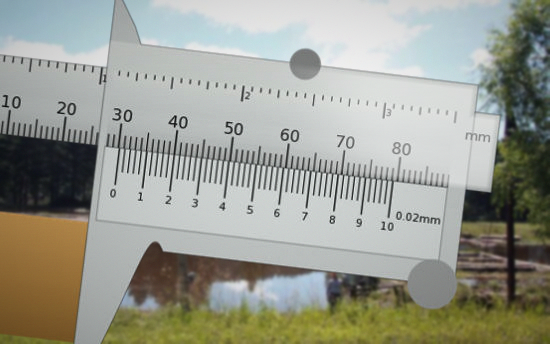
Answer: {"value": 30.2, "unit": "mm"}
